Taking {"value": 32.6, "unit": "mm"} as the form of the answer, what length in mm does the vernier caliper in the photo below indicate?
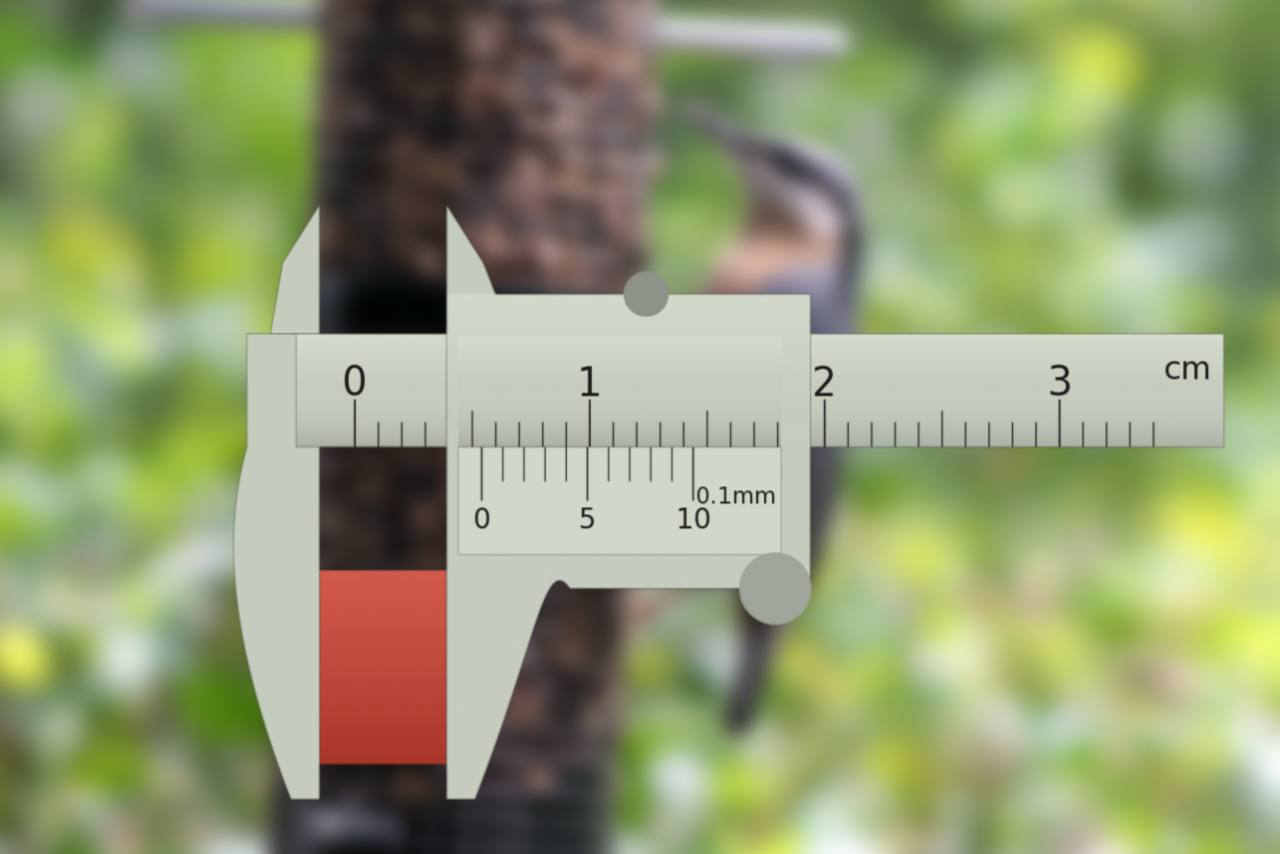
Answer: {"value": 5.4, "unit": "mm"}
